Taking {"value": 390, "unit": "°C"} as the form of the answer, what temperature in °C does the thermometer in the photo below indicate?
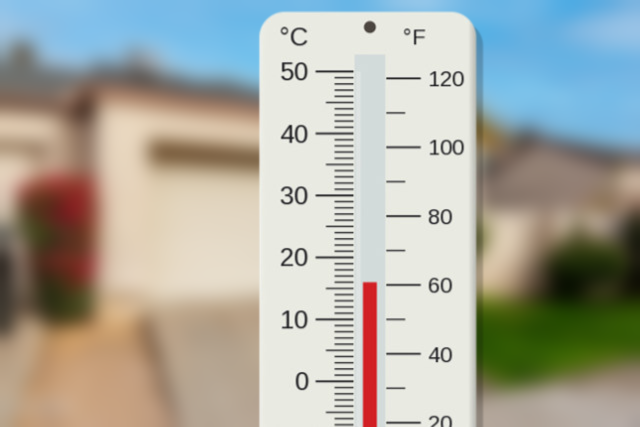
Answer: {"value": 16, "unit": "°C"}
